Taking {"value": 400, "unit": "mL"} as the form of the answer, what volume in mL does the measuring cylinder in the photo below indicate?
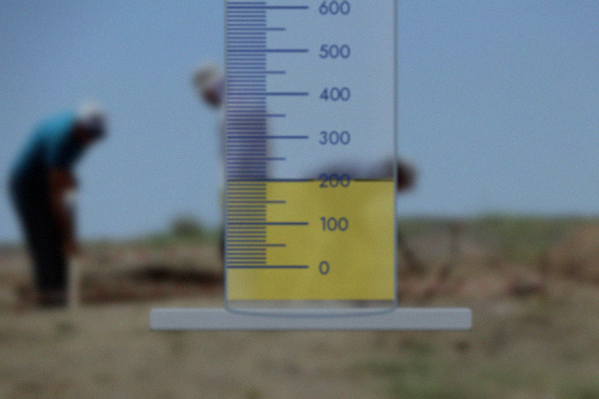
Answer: {"value": 200, "unit": "mL"}
